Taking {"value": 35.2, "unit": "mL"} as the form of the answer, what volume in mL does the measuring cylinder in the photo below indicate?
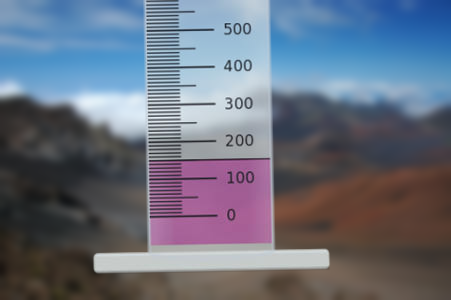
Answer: {"value": 150, "unit": "mL"}
